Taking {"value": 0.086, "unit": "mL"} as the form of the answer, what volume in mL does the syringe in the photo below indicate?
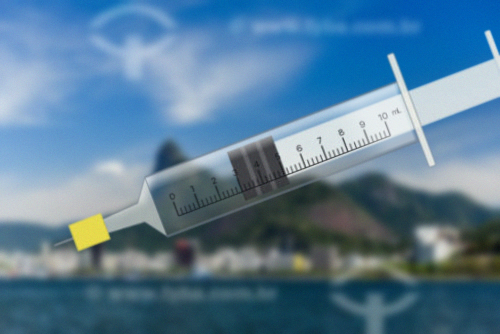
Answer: {"value": 3, "unit": "mL"}
